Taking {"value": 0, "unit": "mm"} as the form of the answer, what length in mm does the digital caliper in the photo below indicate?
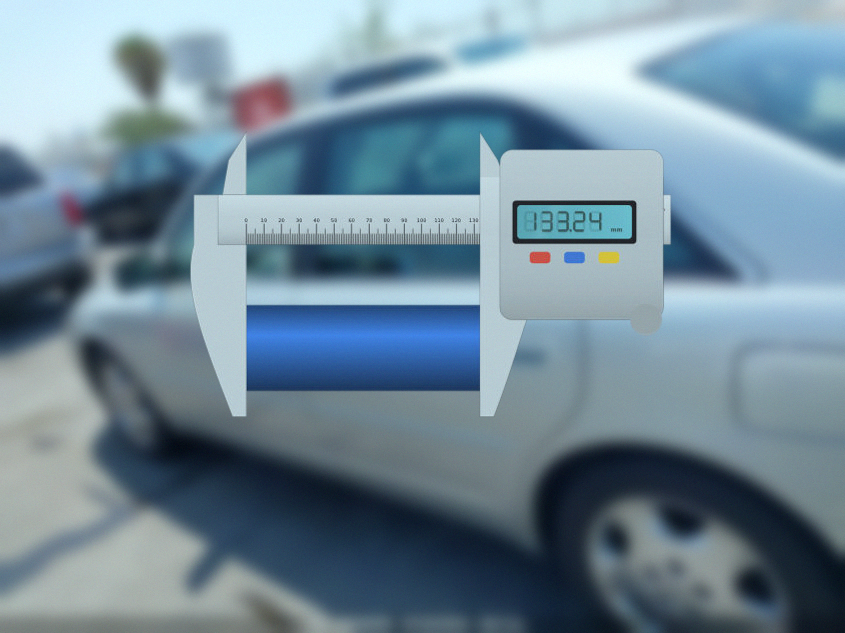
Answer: {"value": 133.24, "unit": "mm"}
